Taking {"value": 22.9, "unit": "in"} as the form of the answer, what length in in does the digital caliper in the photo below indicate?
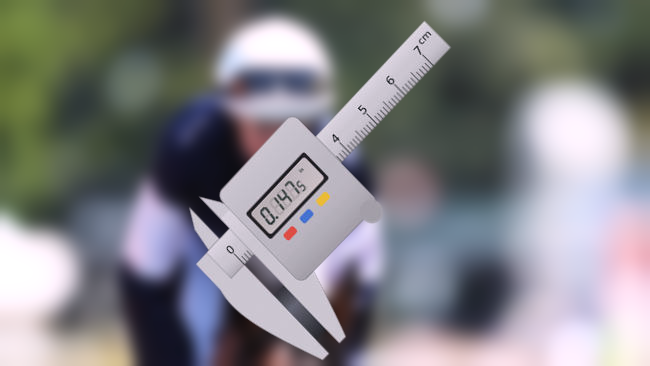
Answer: {"value": 0.1475, "unit": "in"}
